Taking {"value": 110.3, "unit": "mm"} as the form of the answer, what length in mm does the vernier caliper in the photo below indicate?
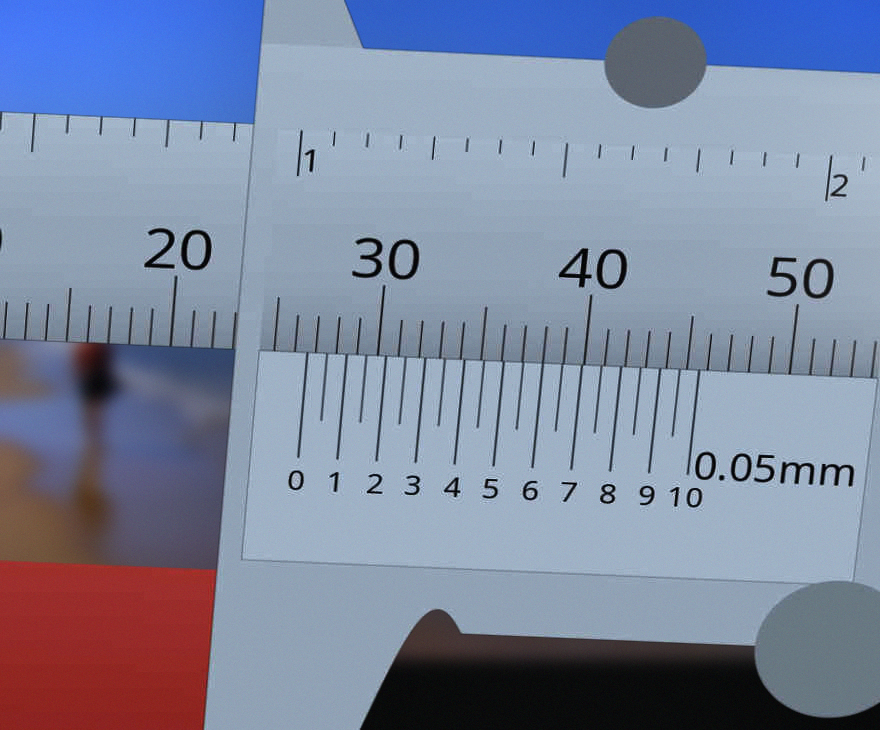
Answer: {"value": 26.6, "unit": "mm"}
